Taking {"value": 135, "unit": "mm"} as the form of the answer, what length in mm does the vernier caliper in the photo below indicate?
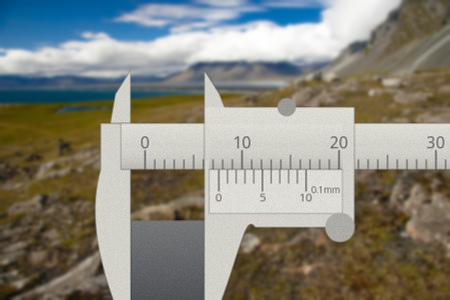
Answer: {"value": 7.6, "unit": "mm"}
